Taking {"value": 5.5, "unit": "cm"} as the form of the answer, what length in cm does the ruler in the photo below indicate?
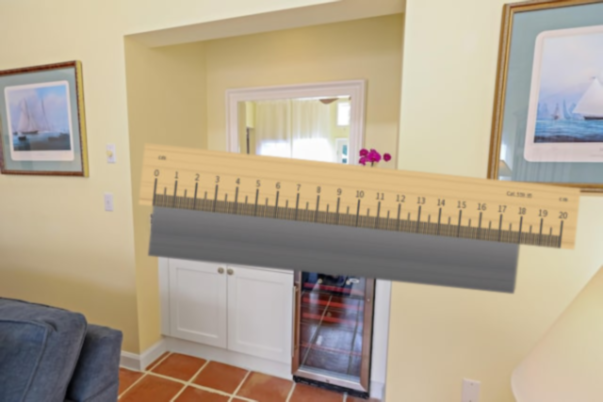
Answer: {"value": 18, "unit": "cm"}
